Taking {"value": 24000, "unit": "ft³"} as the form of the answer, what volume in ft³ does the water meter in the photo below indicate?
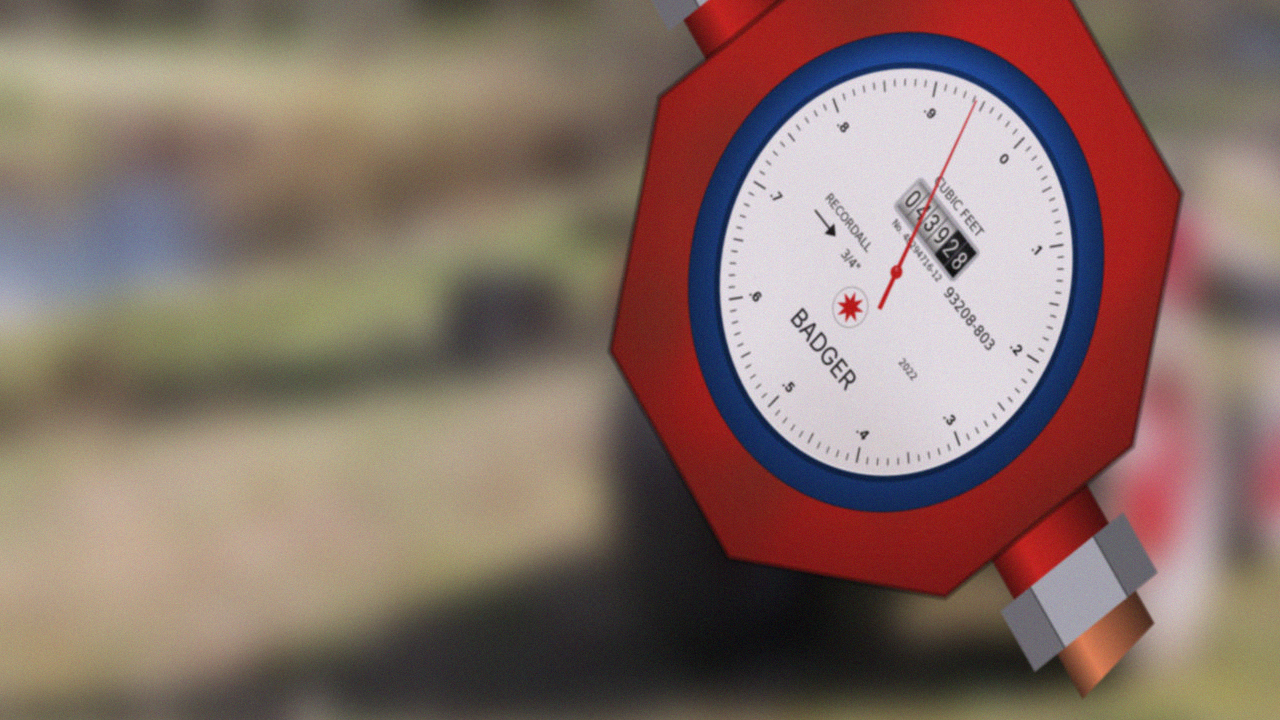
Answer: {"value": 43927.94, "unit": "ft³"}
